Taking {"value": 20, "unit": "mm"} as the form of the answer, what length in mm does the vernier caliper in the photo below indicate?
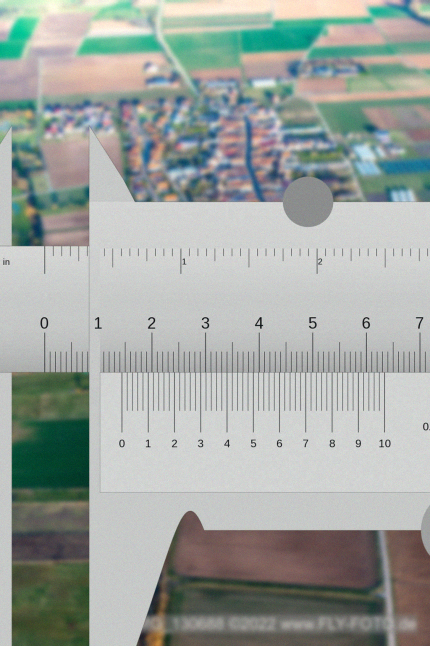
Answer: {"value": 14.4, "unit": "mm"}
